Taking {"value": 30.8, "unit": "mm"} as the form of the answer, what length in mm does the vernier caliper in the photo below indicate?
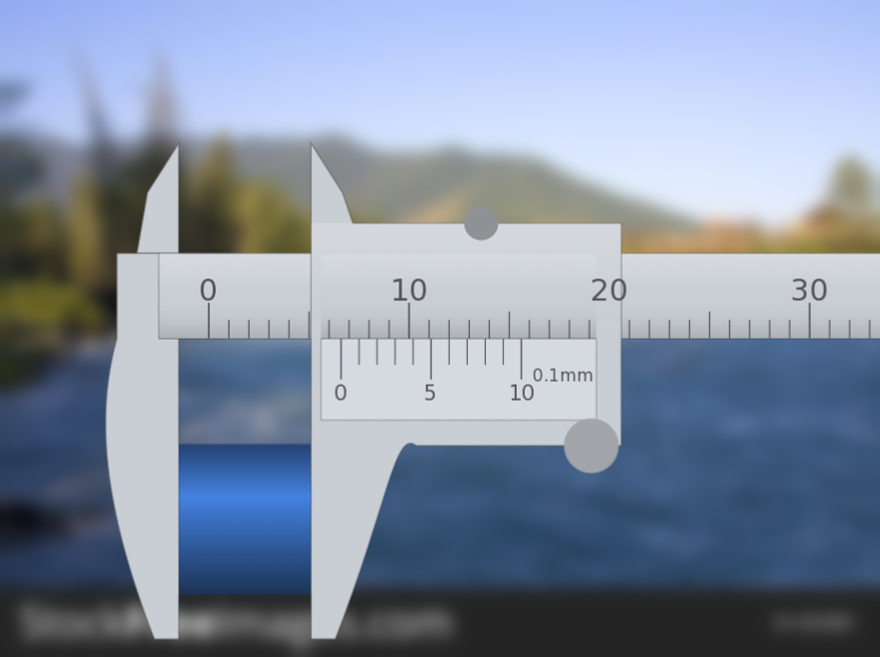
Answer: {"value": 6.6, "unit": "mm"}
